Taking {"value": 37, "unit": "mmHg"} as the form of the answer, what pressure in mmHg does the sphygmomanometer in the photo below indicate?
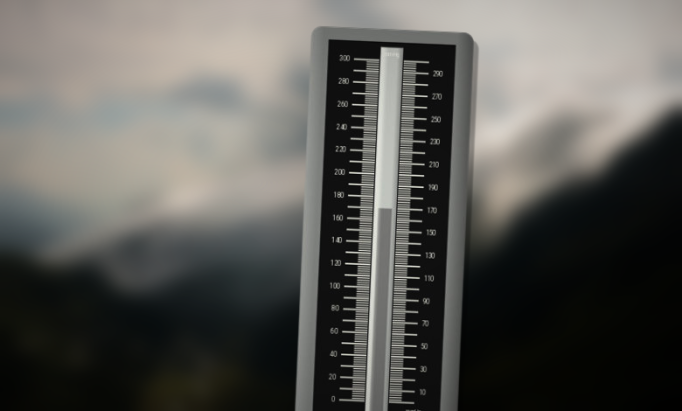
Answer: {"value": 170, "unit": "mmHg"}
